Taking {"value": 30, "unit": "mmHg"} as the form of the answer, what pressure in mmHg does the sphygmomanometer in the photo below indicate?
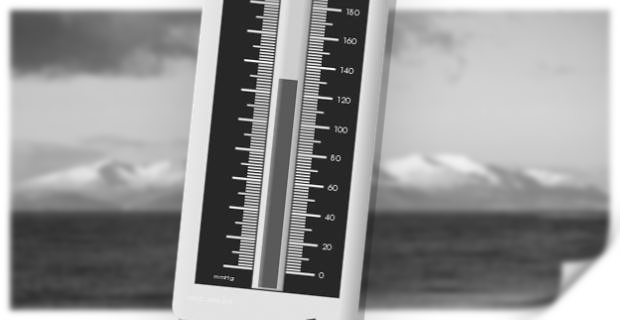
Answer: {"value": 130, "unit": "mmHg"}
